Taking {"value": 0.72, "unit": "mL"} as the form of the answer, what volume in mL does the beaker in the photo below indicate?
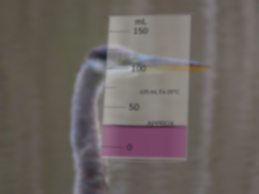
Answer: {"value": 25, "unit": "mL"}
